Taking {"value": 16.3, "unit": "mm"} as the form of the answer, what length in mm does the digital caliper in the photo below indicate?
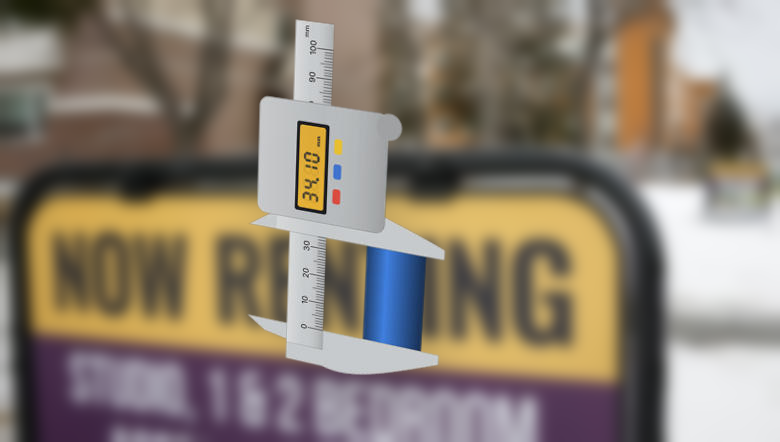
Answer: {"value": 34.10, "unit": "mm"}
